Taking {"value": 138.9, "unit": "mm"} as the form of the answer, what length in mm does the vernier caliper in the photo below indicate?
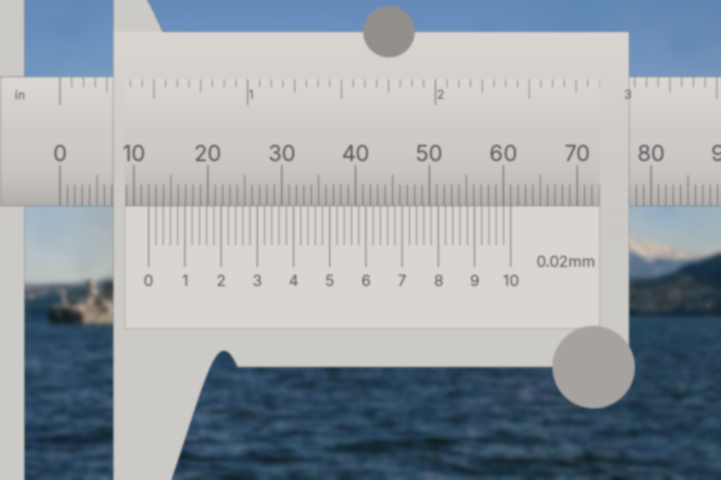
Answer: {"value": 12.0, "unit": "mm"}
